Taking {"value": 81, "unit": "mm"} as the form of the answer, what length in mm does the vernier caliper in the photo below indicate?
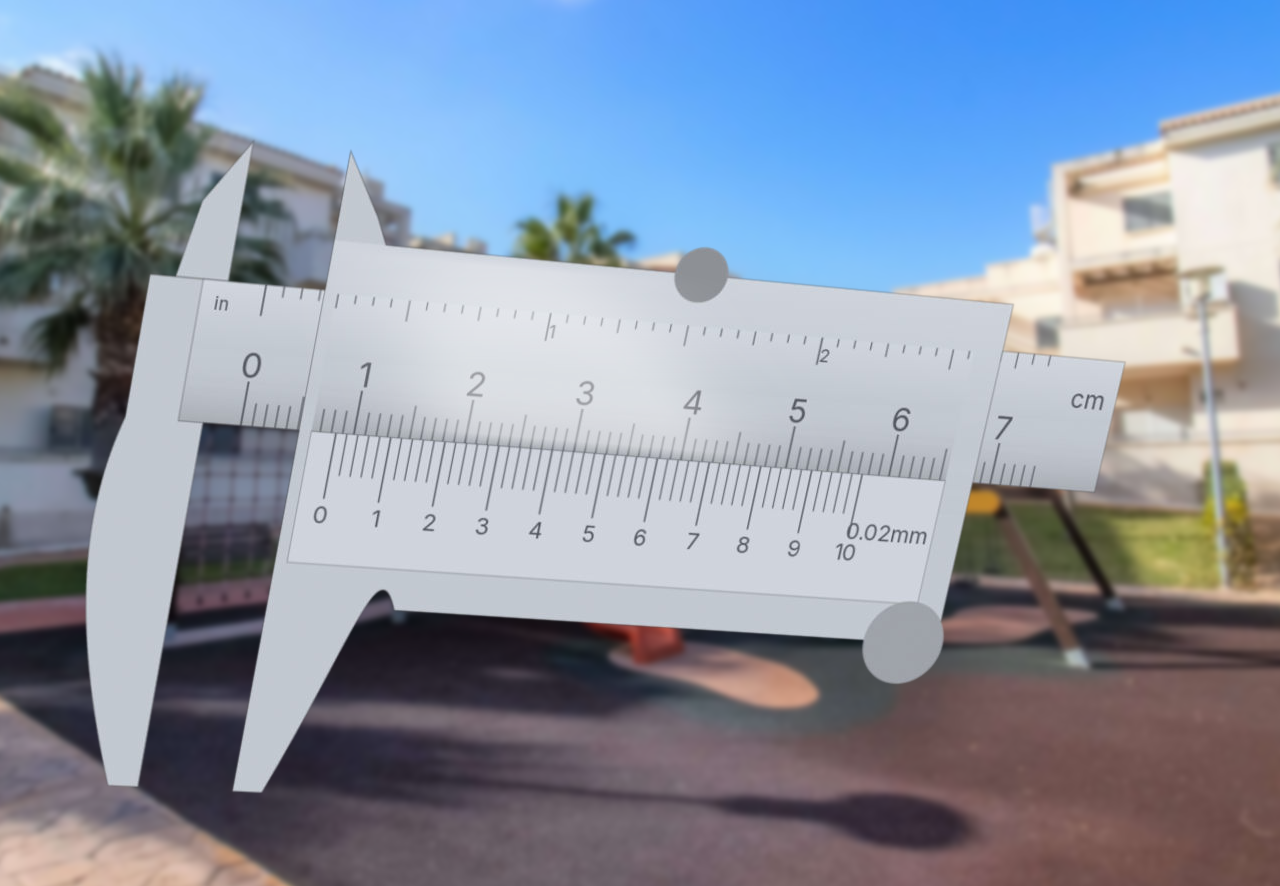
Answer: {"value": 8.4, "unit": "mm"}
